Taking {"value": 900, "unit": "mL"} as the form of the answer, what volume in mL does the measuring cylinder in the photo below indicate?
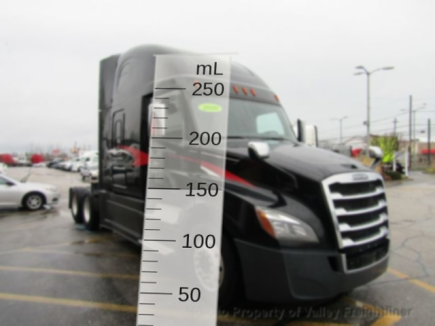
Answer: {"value": 150, "unit": "mL"}
